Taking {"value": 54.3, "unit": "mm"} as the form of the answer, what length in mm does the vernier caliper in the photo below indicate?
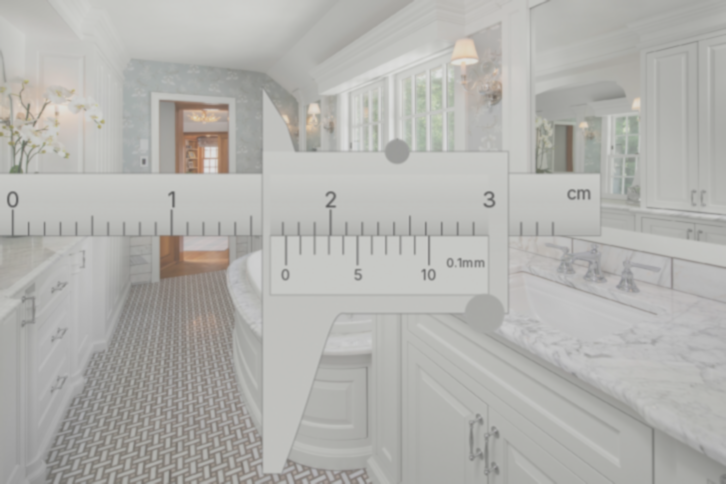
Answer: {"value": 17.2, "unit": "mm"}
